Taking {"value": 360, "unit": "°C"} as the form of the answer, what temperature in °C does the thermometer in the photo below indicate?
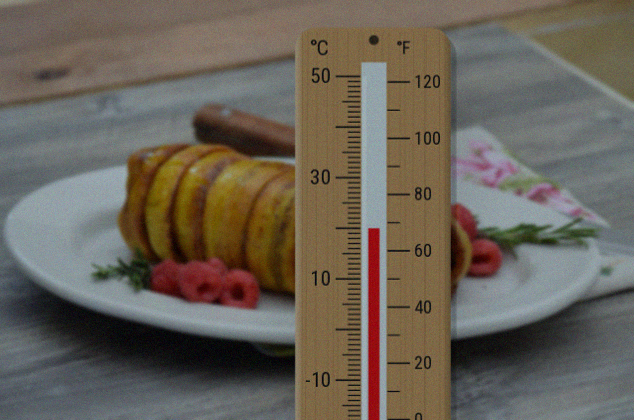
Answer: {"value": 20, "unit": "°C"}
